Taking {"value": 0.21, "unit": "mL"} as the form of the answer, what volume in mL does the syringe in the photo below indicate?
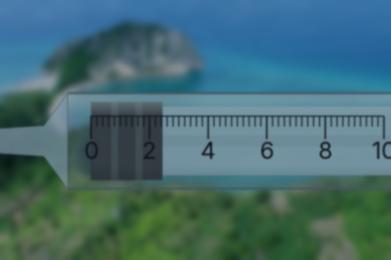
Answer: {"value": 0, "unit": "mL"}
